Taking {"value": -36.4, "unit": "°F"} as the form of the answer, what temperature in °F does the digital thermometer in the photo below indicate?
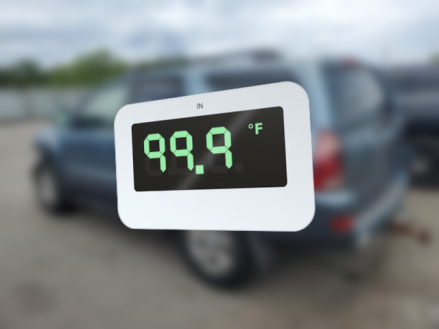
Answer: {"value": 99.9, "unit": "°F"}
